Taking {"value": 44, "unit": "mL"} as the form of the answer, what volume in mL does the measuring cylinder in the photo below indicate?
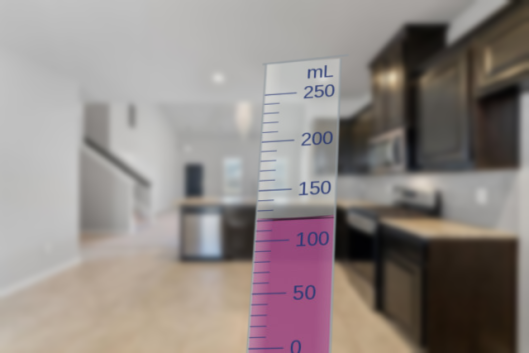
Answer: {"value": 120, "unit": "mL"}
